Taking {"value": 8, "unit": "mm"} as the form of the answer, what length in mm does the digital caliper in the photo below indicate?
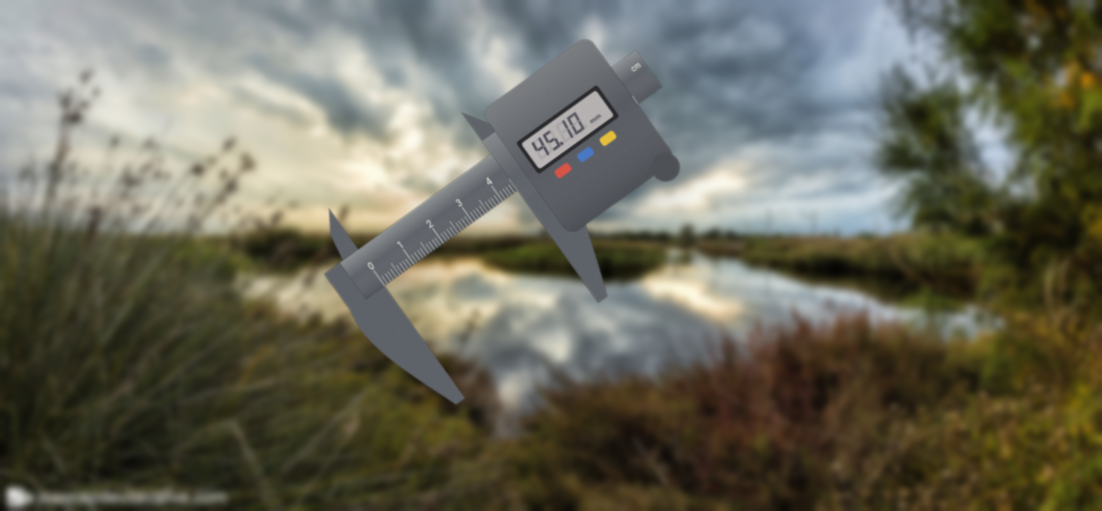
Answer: {"value": 45.10, "unit": "mm"}
